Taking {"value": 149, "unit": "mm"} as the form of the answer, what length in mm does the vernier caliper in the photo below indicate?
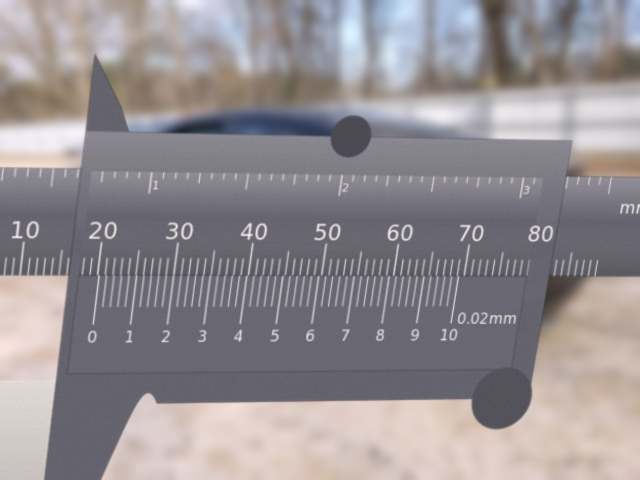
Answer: {"value": 20.2, "unit": "mm"}
